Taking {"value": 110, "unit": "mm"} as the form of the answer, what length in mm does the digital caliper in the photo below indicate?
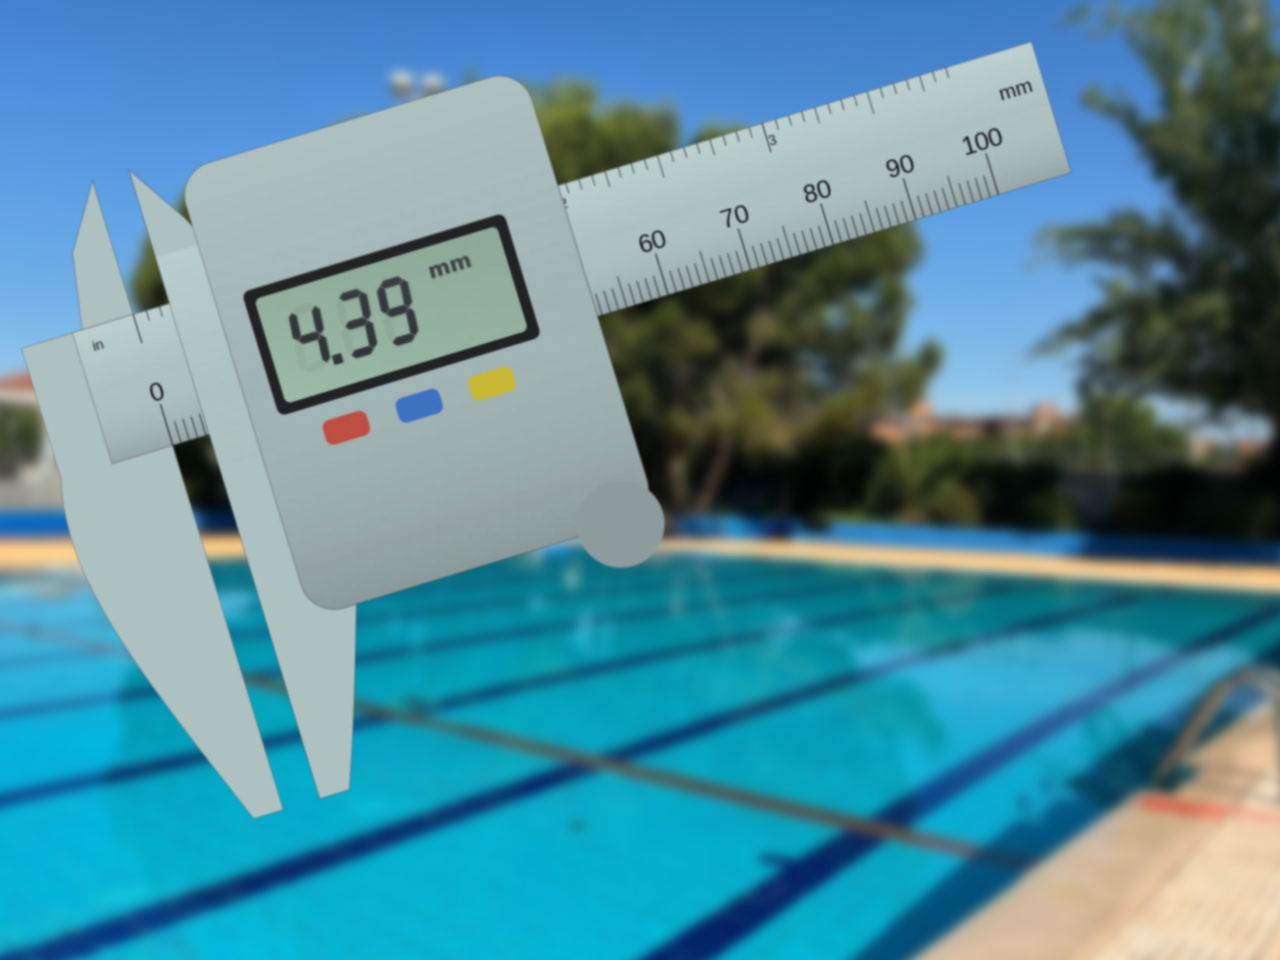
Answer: {"value": 4.39, "unit": "mm"}
